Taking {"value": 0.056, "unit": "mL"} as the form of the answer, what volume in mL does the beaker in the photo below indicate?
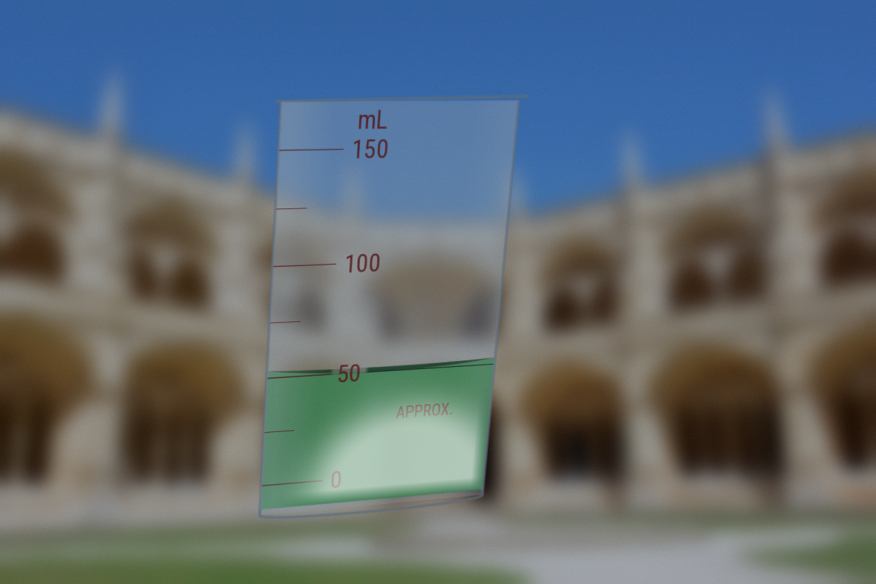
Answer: {"value": 50, "unit": "mL"}
